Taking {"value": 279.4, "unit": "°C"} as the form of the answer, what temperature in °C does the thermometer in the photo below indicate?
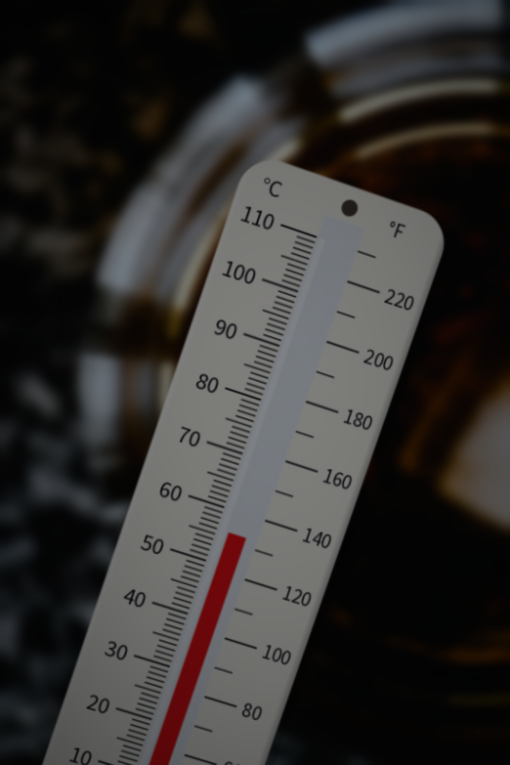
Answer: {"value": 56, "unit": "°C"}
